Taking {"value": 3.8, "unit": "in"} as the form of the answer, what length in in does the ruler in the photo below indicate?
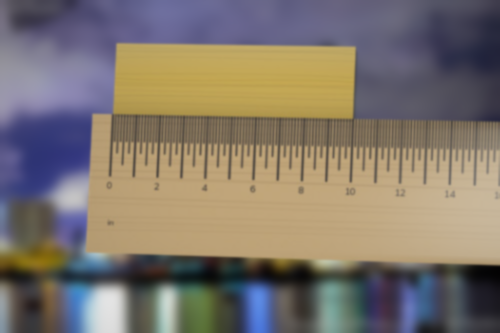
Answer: {"value": 10, "unit": "in"}
